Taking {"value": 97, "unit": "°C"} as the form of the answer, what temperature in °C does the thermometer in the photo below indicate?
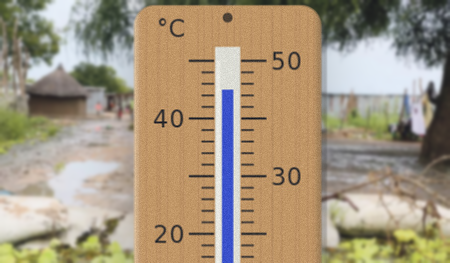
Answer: {"value": 45, "unit": "°C"}
